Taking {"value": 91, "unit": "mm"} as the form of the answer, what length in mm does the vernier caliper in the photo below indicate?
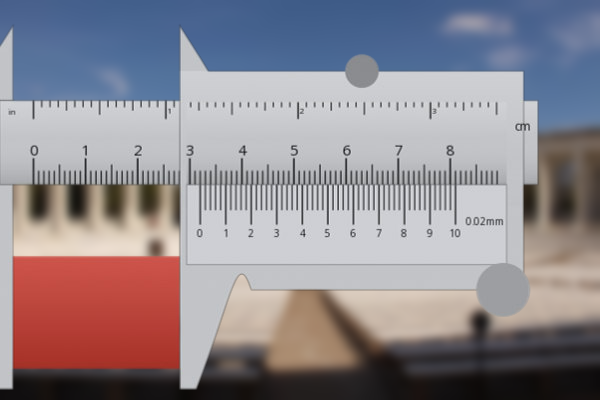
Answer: {"value": 32.0, "unit": "mm"}
